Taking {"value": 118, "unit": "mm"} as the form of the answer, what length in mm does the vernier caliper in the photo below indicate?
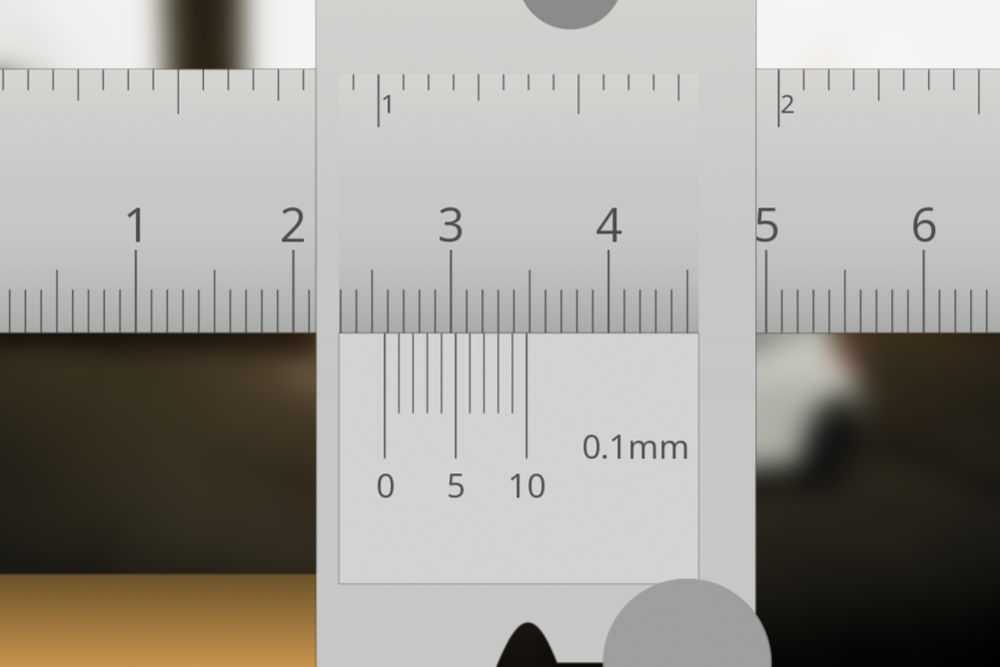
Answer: {"value": 25.8, "unit": "mm"}
